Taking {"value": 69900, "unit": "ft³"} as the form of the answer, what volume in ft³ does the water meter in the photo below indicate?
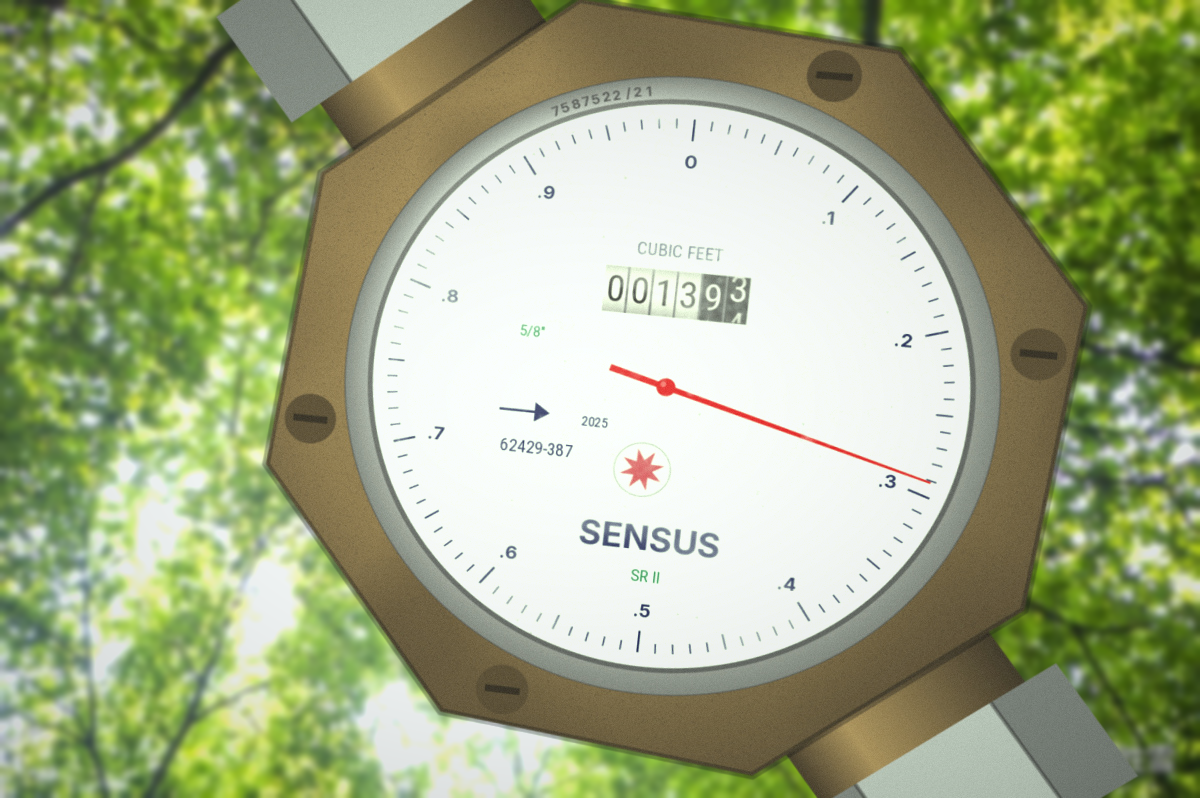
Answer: {"value": 1393.29, "unit": "ft³"}
